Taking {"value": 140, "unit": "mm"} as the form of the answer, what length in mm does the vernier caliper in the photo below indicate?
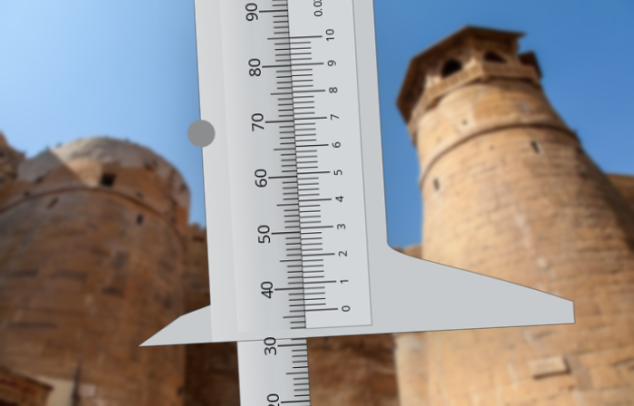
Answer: {"value": 36.0, "unit": "mm"}
